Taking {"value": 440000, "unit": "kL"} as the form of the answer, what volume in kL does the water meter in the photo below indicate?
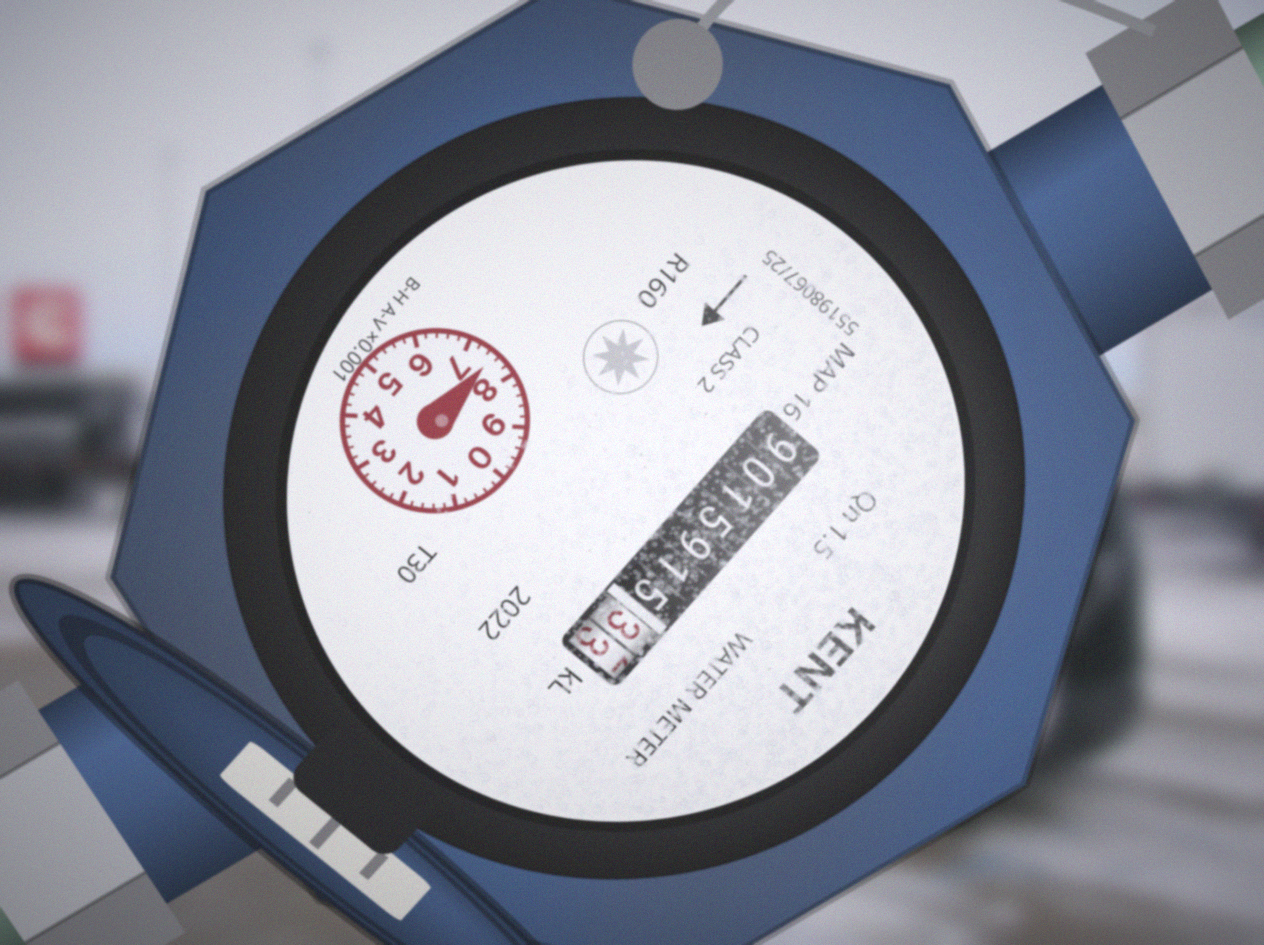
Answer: {"value": 9015915.327, "unit": "kL"}
